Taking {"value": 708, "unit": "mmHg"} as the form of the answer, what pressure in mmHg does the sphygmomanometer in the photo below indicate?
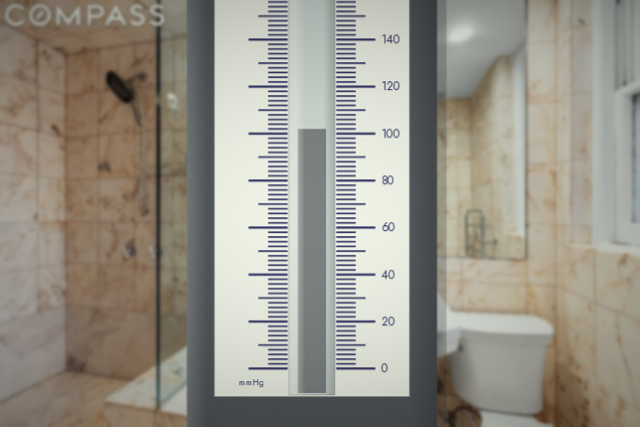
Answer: {"value": 102, "unit": "mmHg"}
